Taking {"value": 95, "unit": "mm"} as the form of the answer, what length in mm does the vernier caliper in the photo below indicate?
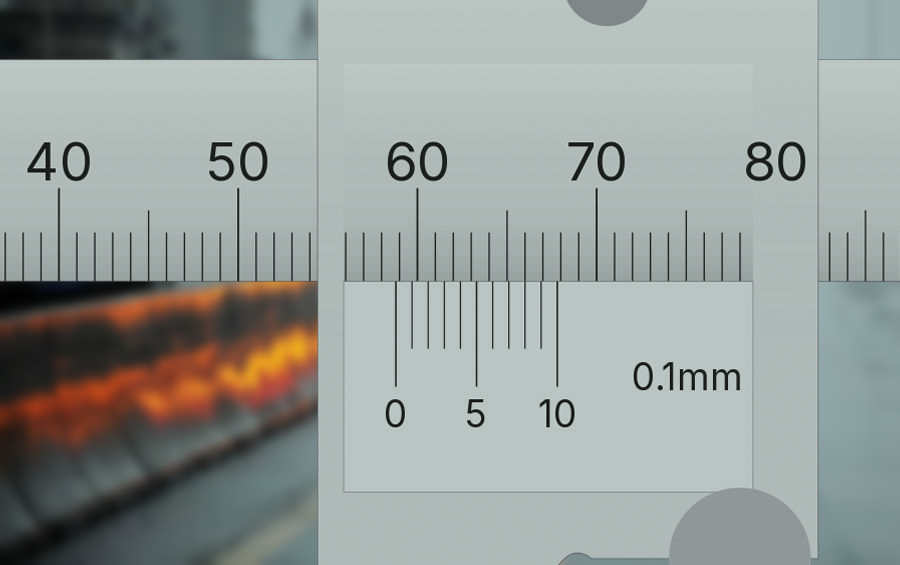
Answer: {"value": 58.8, "unit": "mm"}
